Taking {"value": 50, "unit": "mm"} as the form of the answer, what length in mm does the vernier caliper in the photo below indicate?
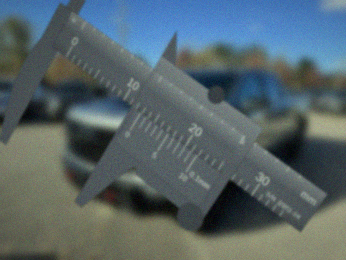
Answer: {"value": 12.8, "unit": "mm"}
